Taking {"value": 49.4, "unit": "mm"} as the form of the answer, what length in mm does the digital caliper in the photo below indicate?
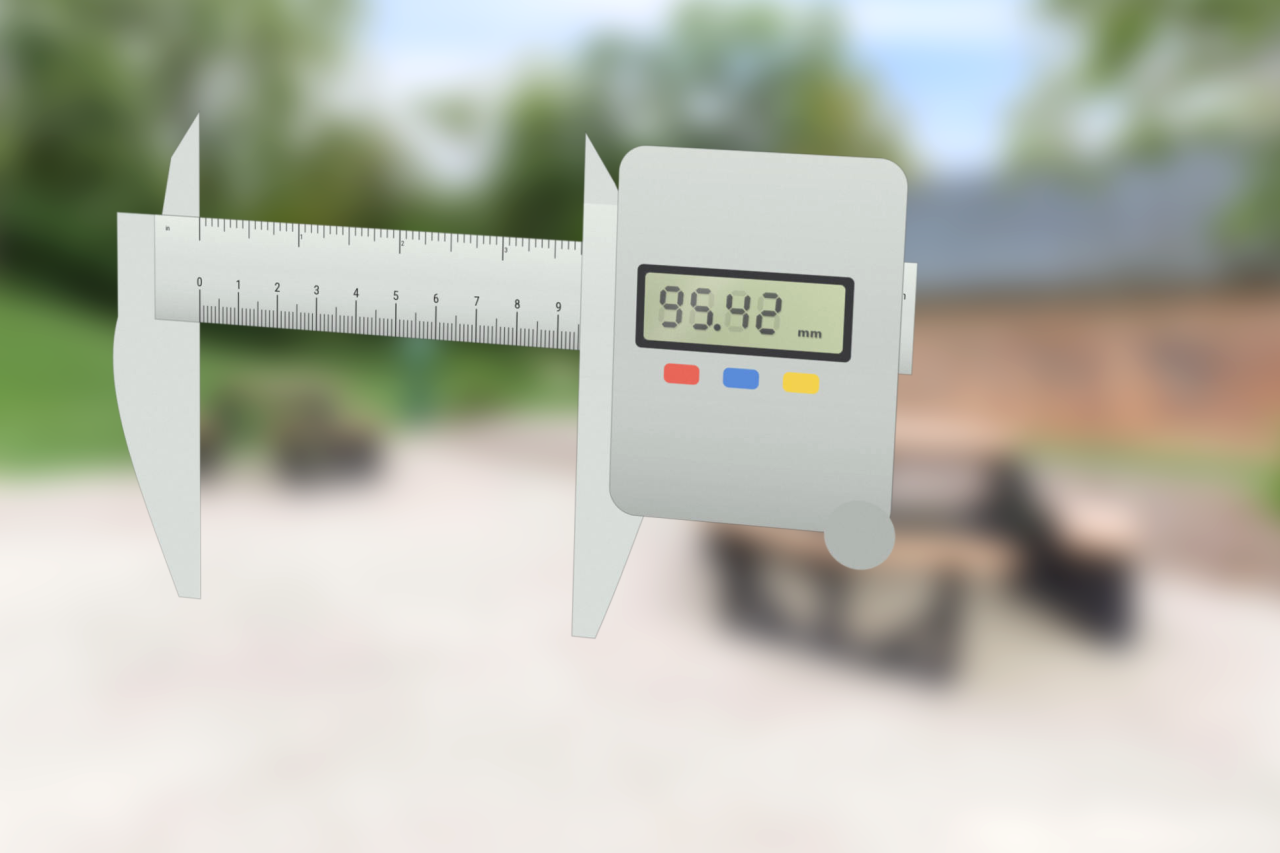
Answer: {"value": 95.42, "unit": "mm"}
